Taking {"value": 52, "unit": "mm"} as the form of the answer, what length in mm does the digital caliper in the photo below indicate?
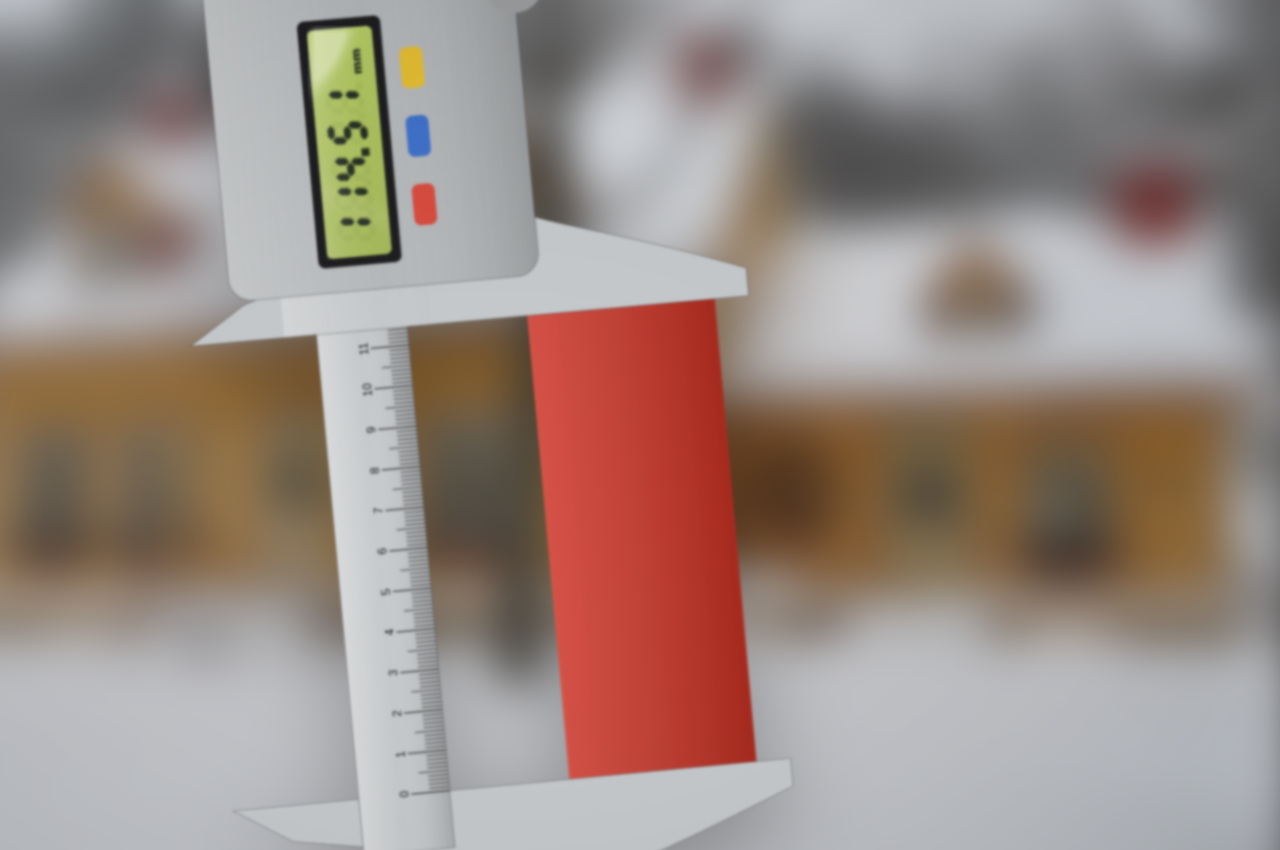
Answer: {"value": 114.51, "unit": "mm"}
